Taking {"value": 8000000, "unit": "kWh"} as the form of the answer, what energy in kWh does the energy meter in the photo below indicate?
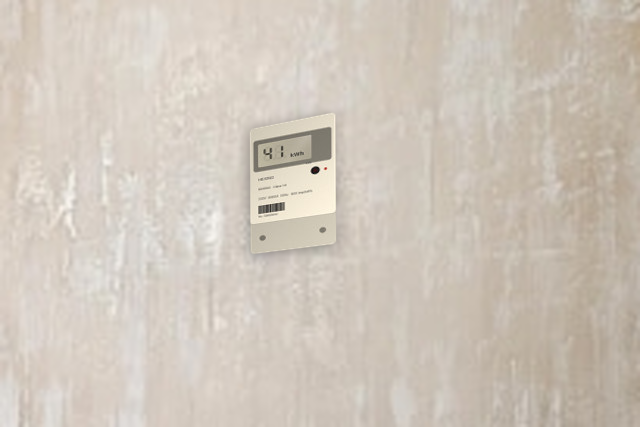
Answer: {"value": 41, "unit": "kWh"}
